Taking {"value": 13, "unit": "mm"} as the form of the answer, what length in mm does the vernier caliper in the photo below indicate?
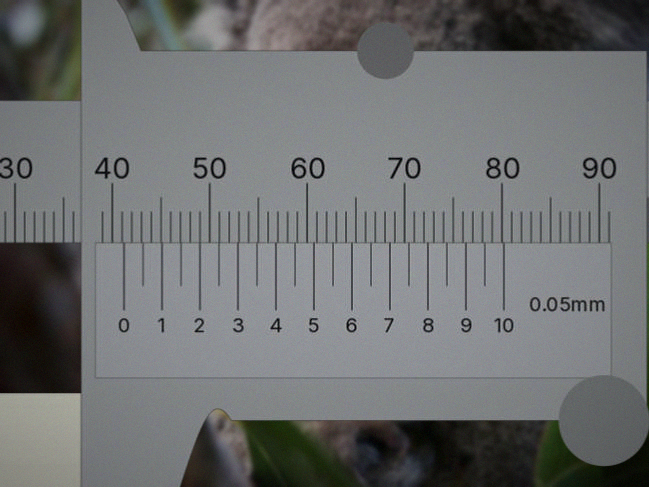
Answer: {"value": 41.2, "unit": "mm"}
